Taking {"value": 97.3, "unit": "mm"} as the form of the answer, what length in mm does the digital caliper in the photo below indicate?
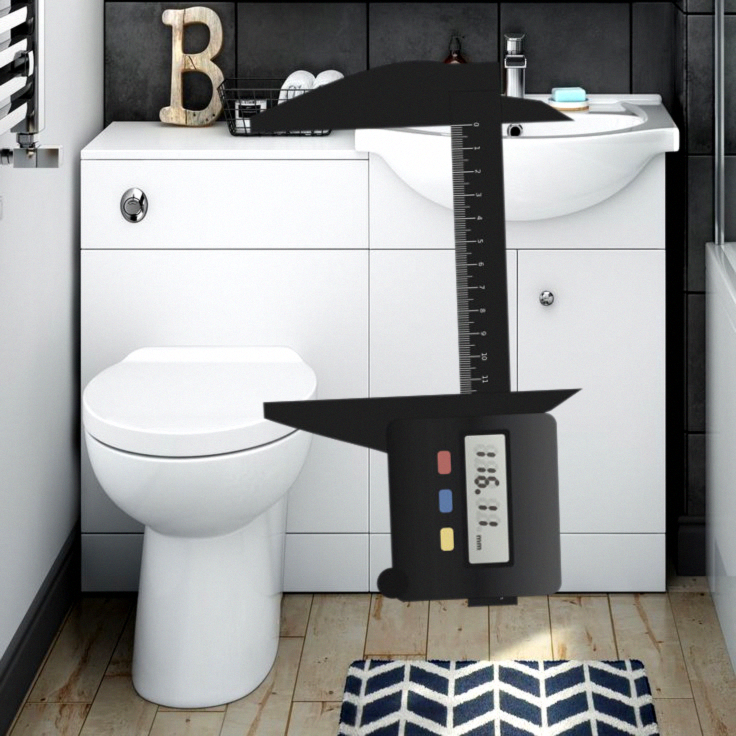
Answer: {"value": 116.11, "unit": "mm"}
